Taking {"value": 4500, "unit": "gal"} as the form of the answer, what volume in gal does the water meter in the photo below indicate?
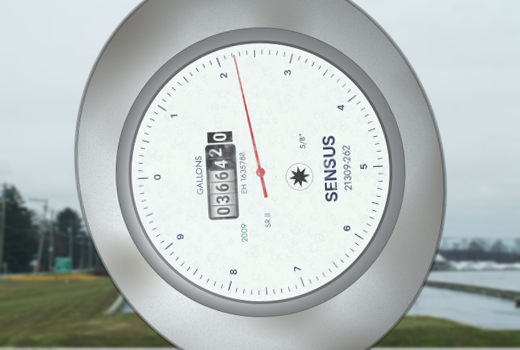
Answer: {"value": 366422.2, "unit": "gal"}
